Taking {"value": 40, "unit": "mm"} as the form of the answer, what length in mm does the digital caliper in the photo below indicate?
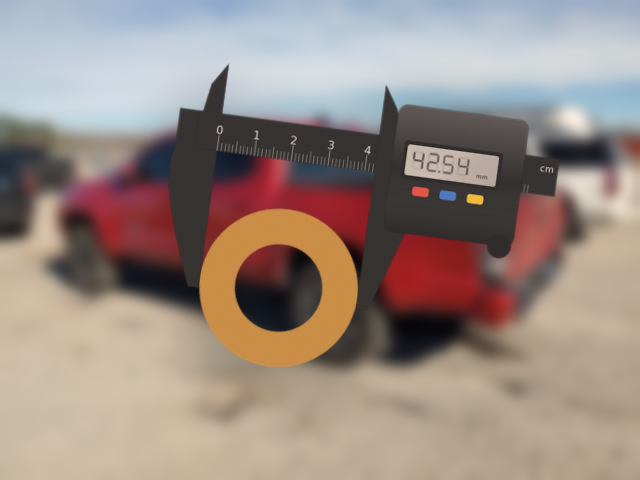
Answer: {"value": 42.54, "unit": "mm"}
